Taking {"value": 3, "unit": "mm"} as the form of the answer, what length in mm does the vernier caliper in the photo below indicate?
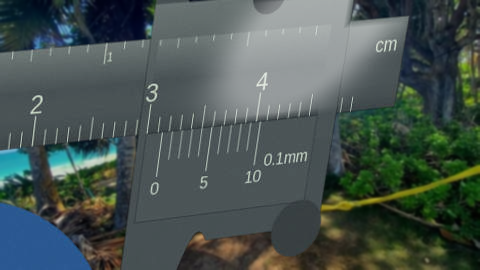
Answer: {"value": 31.4, "unit": "mm"}
